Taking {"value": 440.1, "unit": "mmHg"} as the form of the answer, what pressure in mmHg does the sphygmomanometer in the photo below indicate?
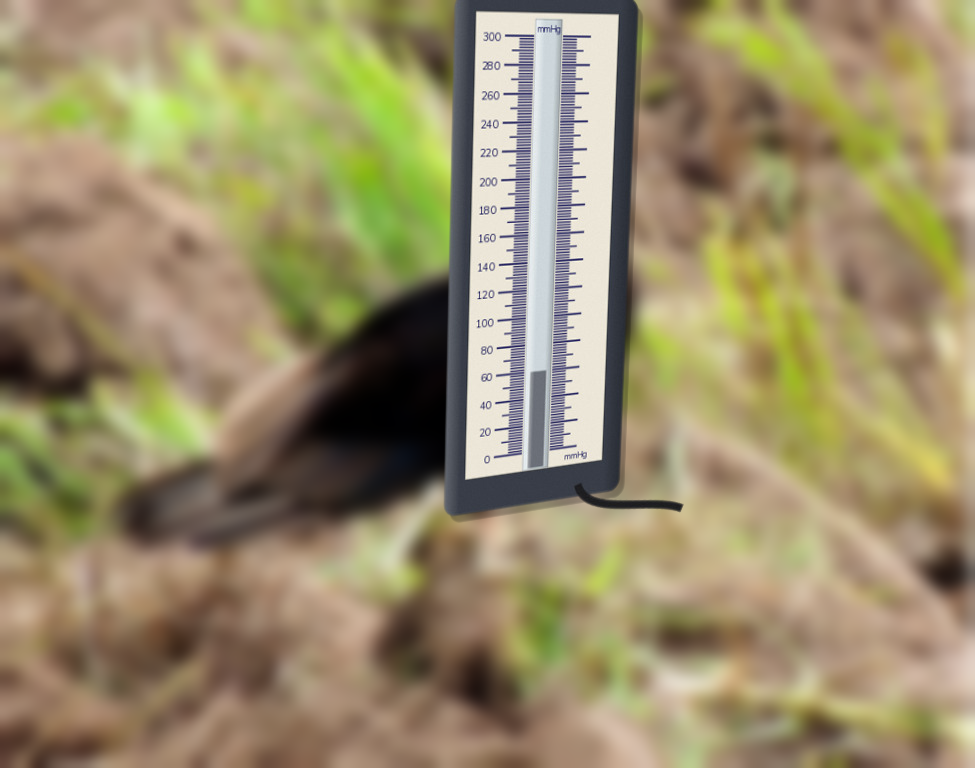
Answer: {"value": 60, "unit": "mmHg"}
